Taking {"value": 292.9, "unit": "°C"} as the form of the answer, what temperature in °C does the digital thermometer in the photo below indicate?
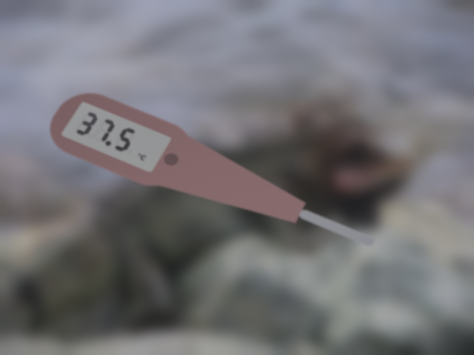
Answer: {"value": 37.5, "unit": "°C"}
